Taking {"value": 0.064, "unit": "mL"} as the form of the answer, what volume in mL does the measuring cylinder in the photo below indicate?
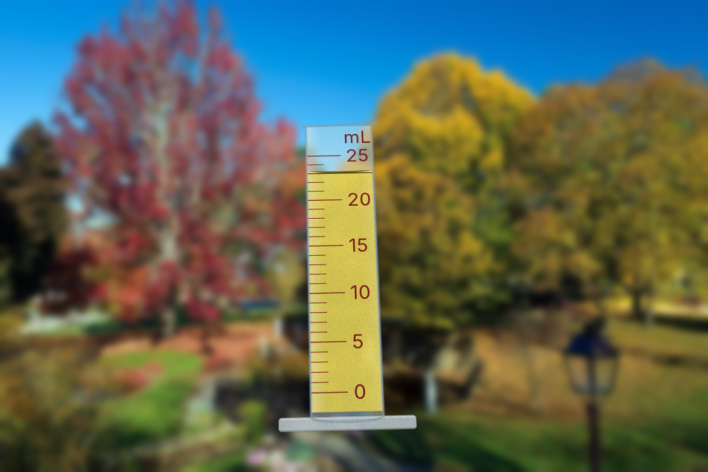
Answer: {"value": 23, "unit": "mL"}
